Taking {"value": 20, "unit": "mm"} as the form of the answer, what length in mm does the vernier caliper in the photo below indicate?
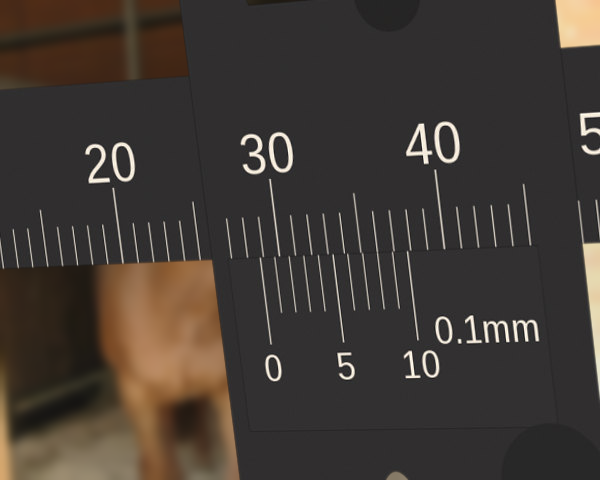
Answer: {"value": 28.8, "unit": "mm"}
